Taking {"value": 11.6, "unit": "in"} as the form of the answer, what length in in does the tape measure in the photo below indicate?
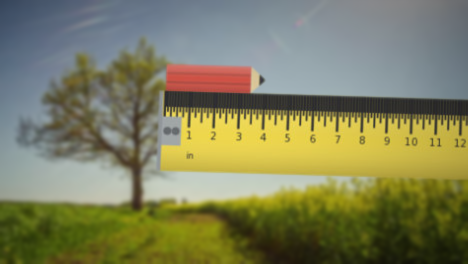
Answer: {"value": 4, "unit": "in"}
